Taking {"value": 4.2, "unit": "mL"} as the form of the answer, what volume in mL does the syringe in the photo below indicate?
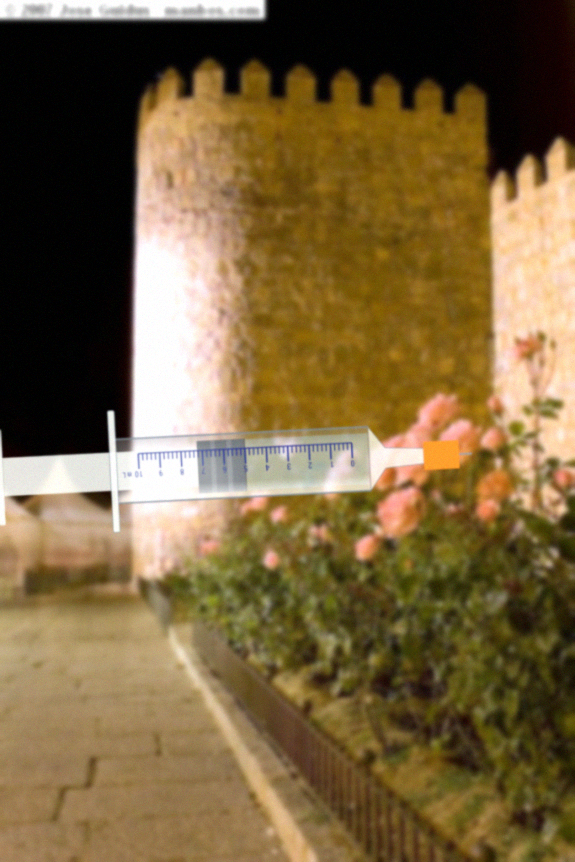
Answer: {"value": 5, "unit": "mL"}
